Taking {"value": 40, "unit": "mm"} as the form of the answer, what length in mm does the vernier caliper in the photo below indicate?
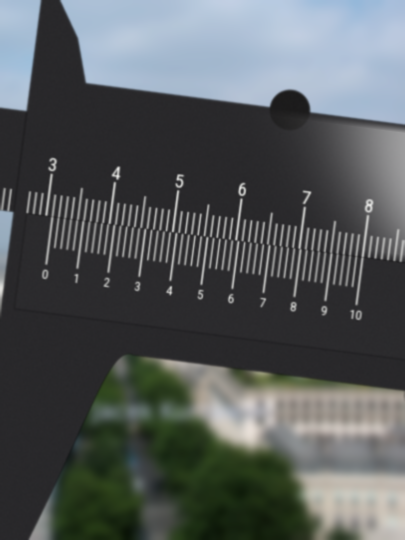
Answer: {"value": 31.0, "unit": "mm"}
